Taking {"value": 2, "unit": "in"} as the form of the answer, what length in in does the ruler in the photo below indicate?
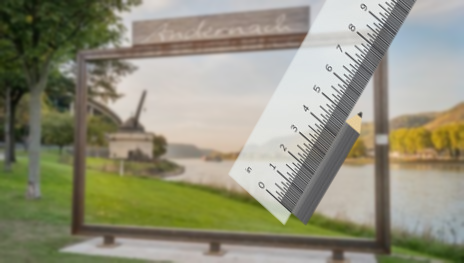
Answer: {"value": 5.5, "unit": "in"}
